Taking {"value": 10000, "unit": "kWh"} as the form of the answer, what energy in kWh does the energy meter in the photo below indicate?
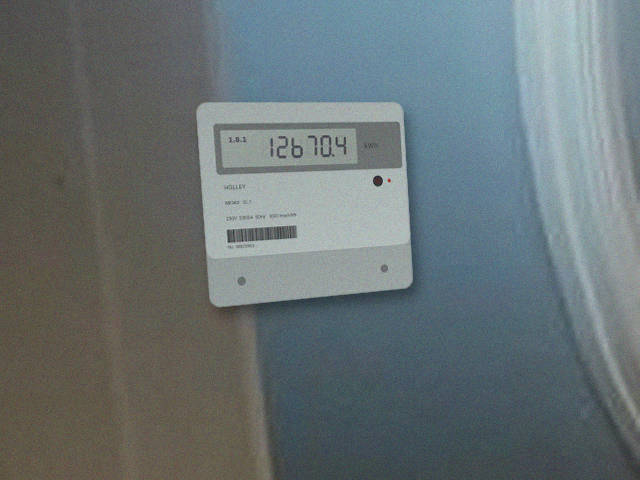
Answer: {"value": 12670.4, "unit": "kWh"}
